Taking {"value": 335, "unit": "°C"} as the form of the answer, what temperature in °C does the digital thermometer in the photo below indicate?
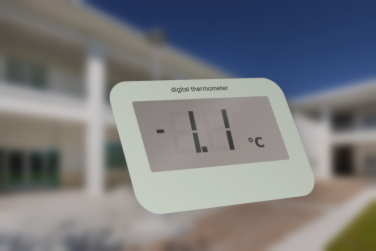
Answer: {"value": -1.1, "unit": "°C"}
